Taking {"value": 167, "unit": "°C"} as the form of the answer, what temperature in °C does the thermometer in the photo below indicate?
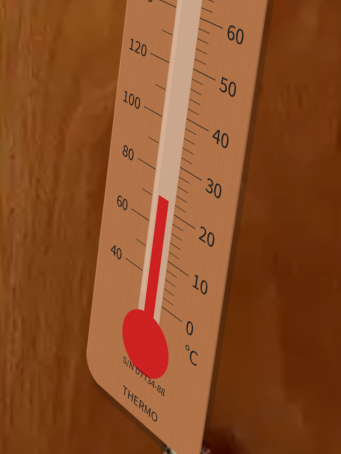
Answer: {"value": 22, "unit": "°C"}
